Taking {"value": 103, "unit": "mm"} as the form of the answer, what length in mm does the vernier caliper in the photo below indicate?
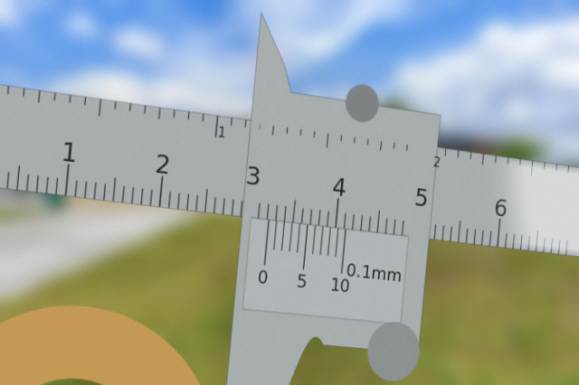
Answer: {"value": 32.2, "unit": "mm"}
